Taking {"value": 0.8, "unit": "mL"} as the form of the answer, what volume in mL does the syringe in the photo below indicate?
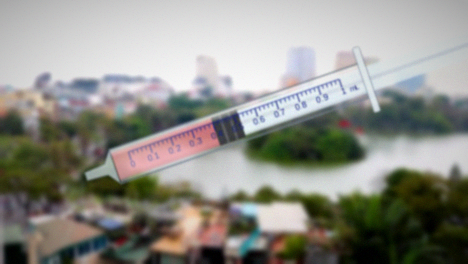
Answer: {"value": 0.4, "unit": "mL"}
